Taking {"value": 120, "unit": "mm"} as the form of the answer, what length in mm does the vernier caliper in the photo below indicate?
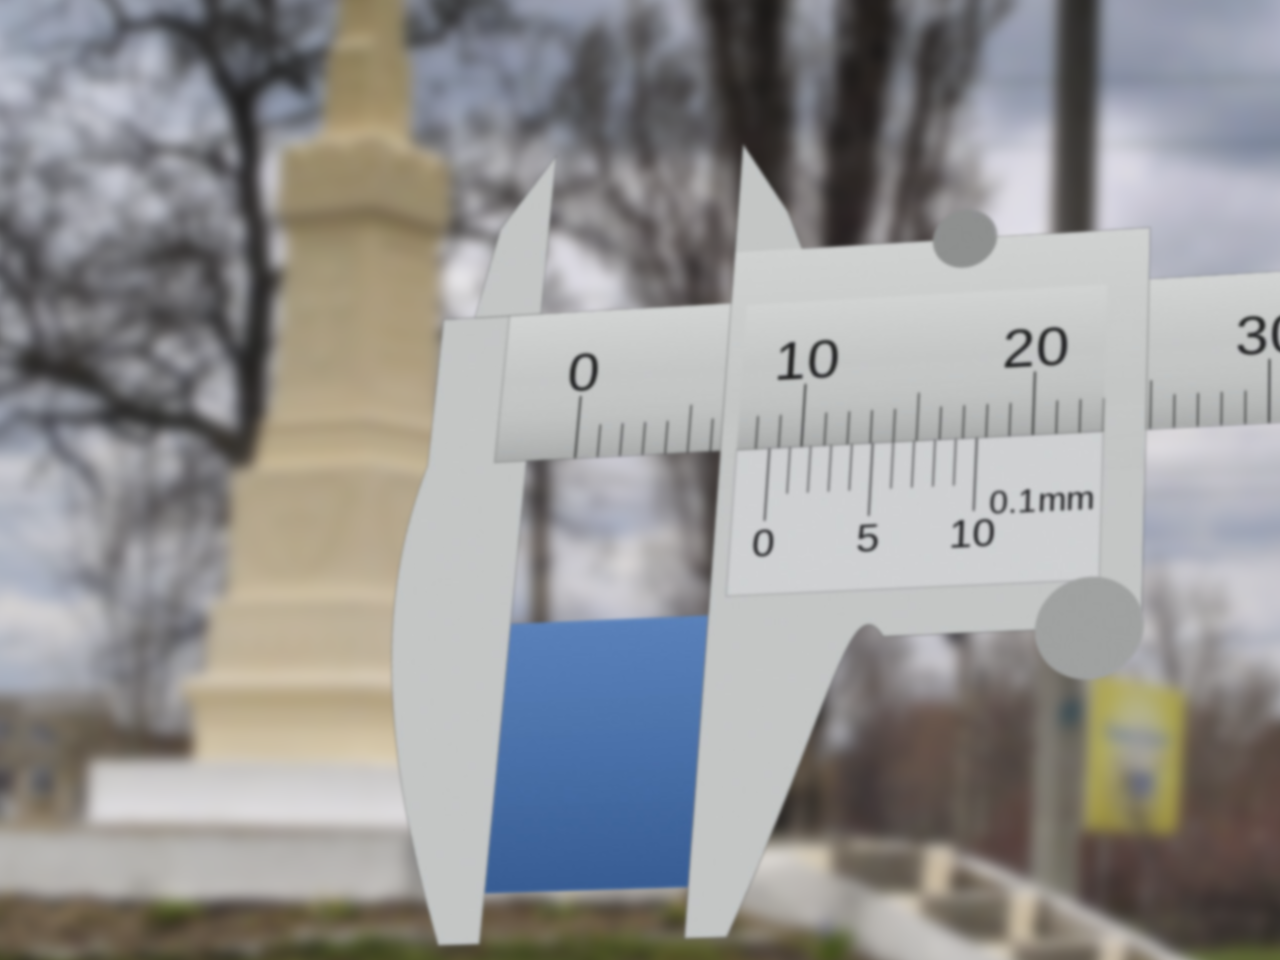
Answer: {"value": 8.6, "unit": "mm"}
